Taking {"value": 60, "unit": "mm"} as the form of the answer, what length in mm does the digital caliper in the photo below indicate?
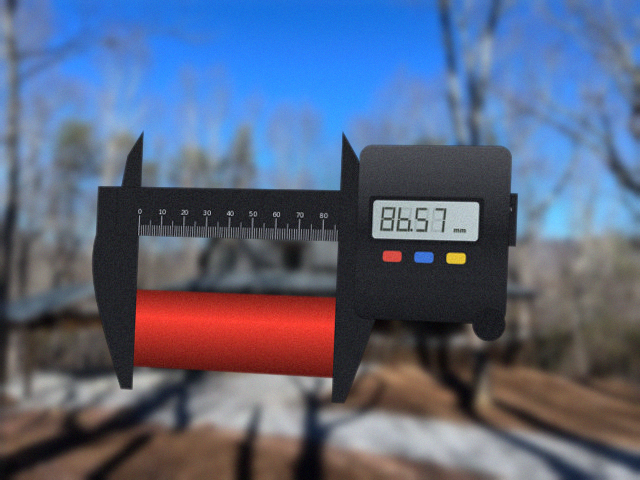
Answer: {"value": 86.57, "unit": "mm"}
